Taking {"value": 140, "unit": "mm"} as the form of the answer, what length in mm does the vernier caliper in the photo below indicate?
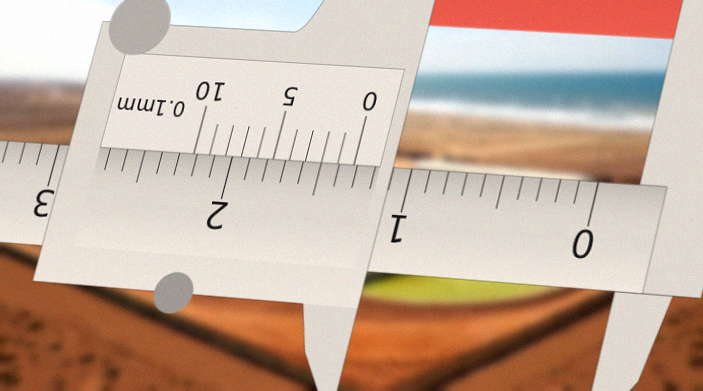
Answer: {"value": 13.2, "unit": "mm"}
